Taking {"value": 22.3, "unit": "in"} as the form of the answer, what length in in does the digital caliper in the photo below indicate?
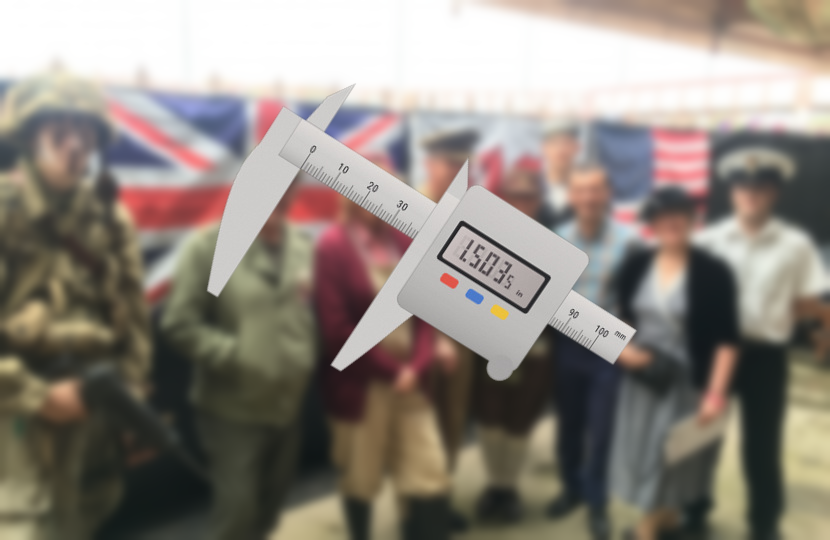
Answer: {"value": 1.5035, "unit": "in"}
